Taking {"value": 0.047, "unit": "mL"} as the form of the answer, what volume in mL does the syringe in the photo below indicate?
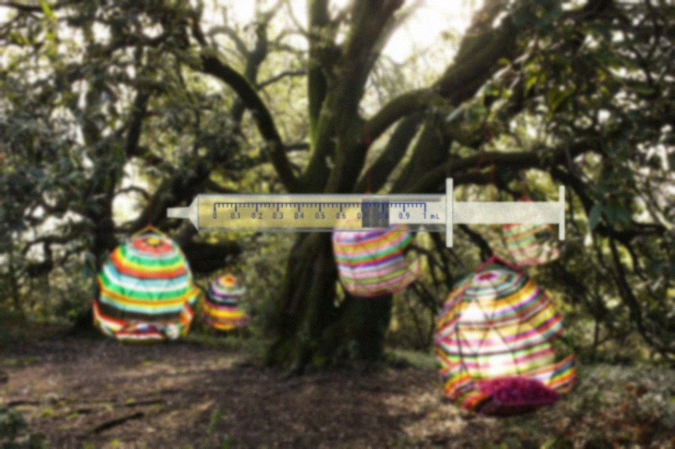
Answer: {"value": 0.7, "unit": "mL"}
